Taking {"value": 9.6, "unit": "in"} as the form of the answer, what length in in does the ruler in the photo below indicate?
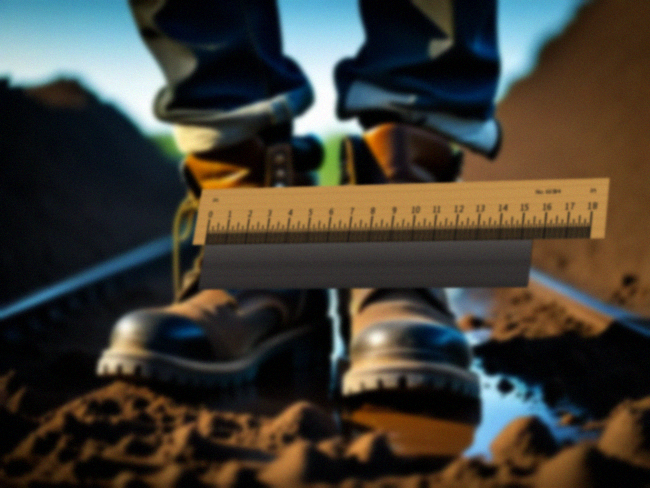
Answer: {"value": 15.5, "unit": "in"}
